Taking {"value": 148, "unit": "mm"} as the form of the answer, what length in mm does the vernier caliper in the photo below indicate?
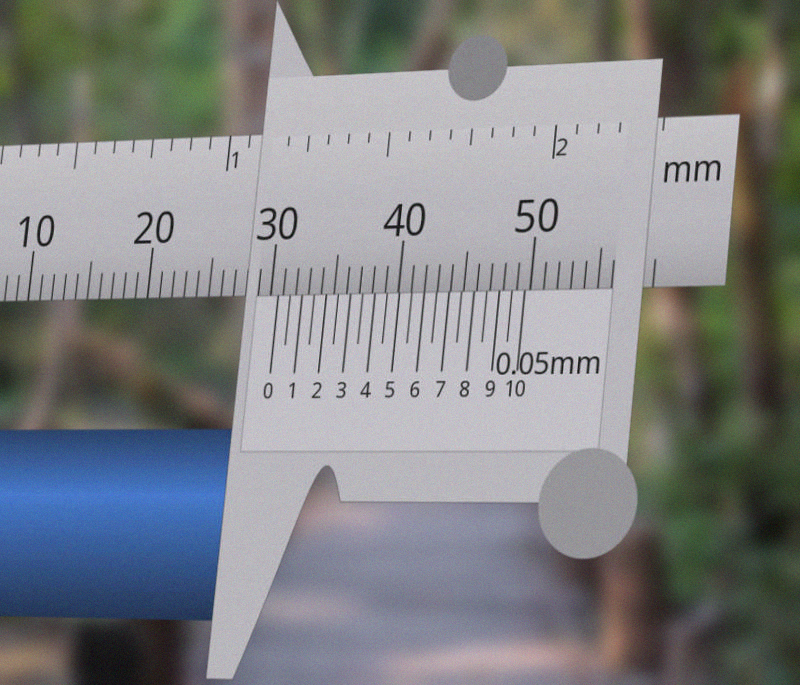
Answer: {"value": 30.6, "unit": "mm"}
